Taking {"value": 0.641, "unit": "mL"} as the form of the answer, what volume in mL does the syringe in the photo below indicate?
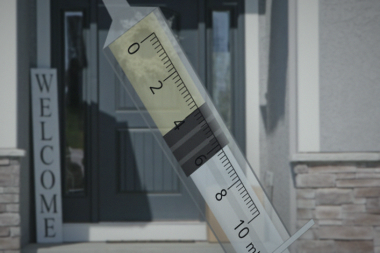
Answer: {"value": 4, "unit": "mL"}
